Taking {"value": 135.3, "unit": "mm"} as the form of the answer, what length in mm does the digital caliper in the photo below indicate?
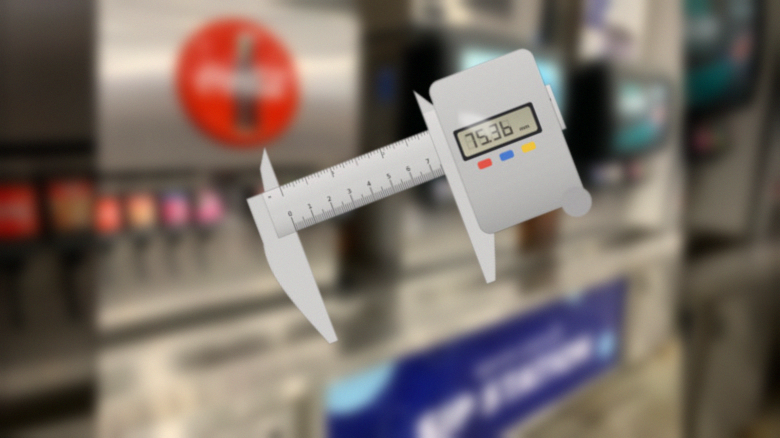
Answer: {"value": 75.36, "unit": "mm"}
